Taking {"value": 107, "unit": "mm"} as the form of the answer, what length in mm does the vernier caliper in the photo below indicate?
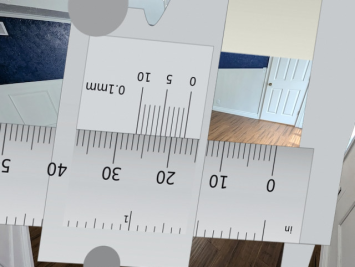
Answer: {"value": 17.6, "unit": "mm"}
